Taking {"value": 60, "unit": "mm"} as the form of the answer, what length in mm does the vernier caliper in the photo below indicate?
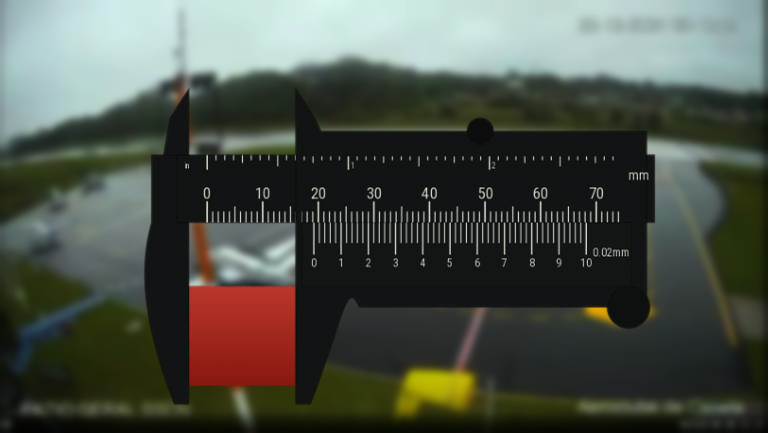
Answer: {"value": 19.2, "unit": "mm"}
